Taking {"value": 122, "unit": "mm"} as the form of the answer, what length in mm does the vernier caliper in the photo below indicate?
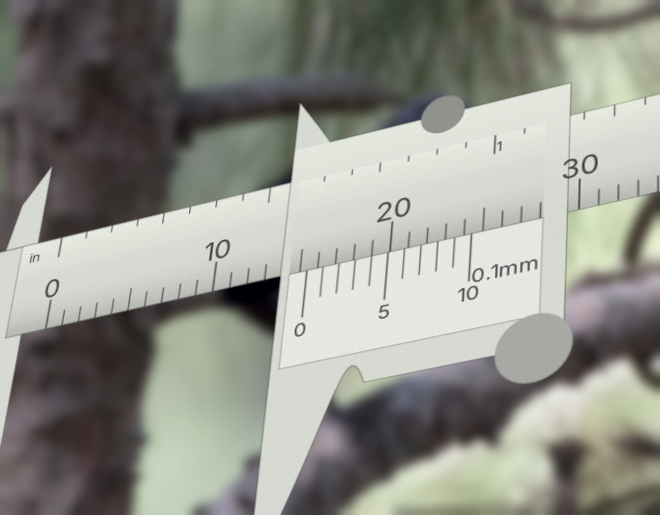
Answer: {"value": 15.4, "unit": "mm"}
